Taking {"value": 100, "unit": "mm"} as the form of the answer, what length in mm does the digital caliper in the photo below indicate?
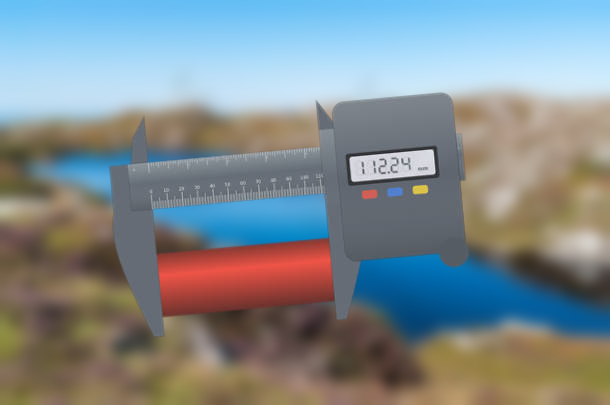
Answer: {"value": 112.24, "unit": "mm"}
